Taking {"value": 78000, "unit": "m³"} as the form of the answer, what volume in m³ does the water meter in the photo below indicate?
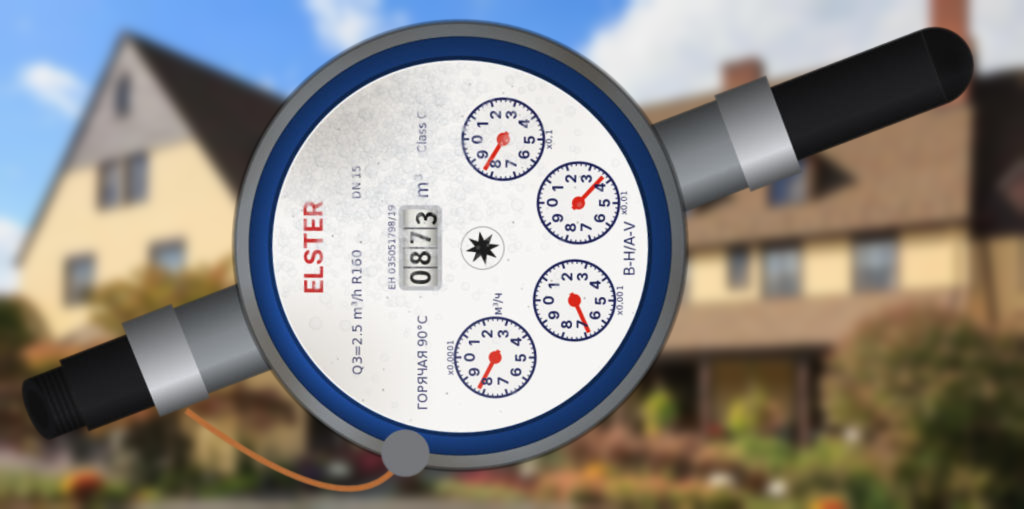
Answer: {"value": 872.8368, "unit": "m³"}
